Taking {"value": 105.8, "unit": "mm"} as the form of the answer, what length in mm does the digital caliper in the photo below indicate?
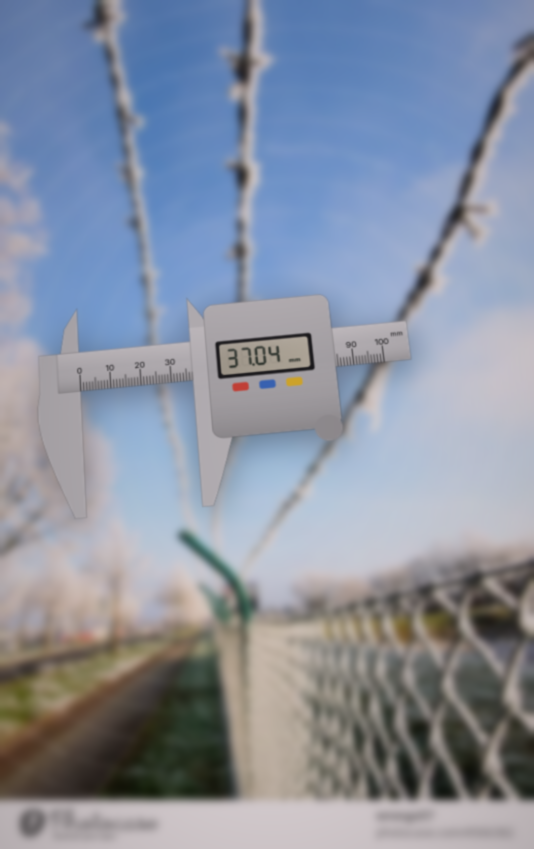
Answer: {"value": 37.04, "unit": "mm"}
